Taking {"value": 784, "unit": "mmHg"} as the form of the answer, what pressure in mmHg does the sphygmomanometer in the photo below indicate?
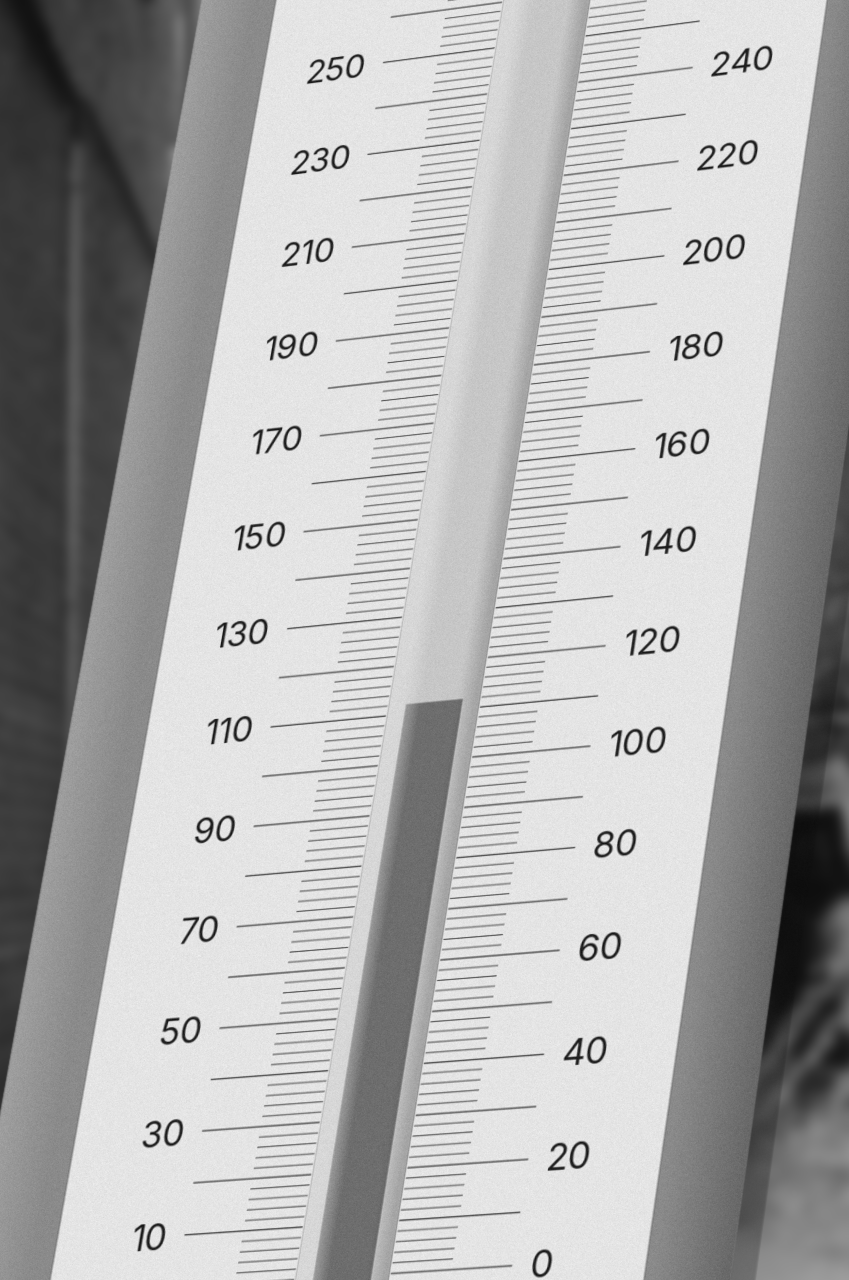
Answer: {"value": 112, "unit": "mmHg"}
